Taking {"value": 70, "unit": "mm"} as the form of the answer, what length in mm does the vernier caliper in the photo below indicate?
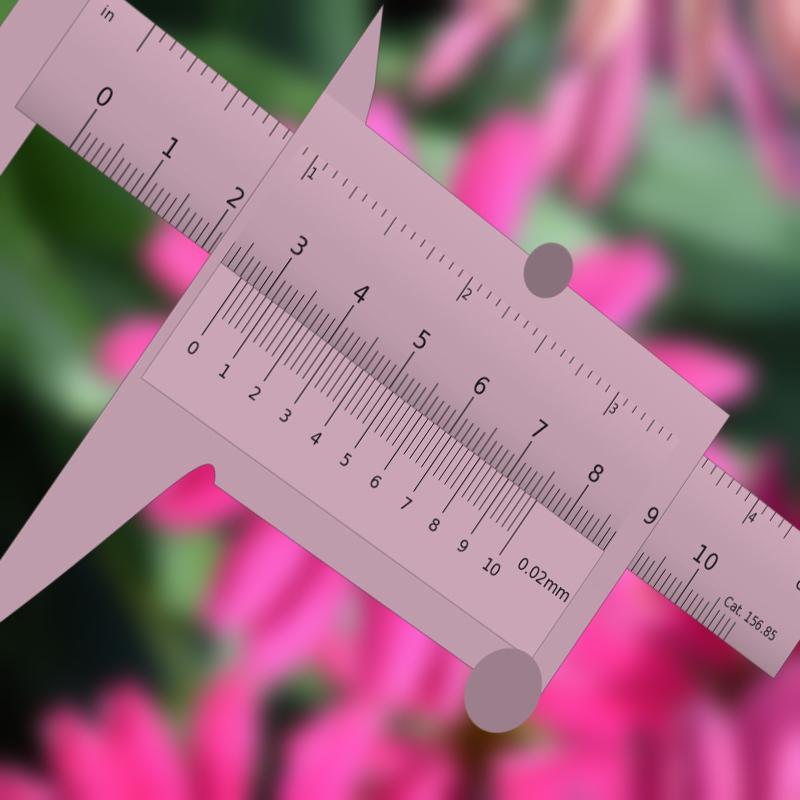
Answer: {"value": 26.2, "unit": "mm"}
